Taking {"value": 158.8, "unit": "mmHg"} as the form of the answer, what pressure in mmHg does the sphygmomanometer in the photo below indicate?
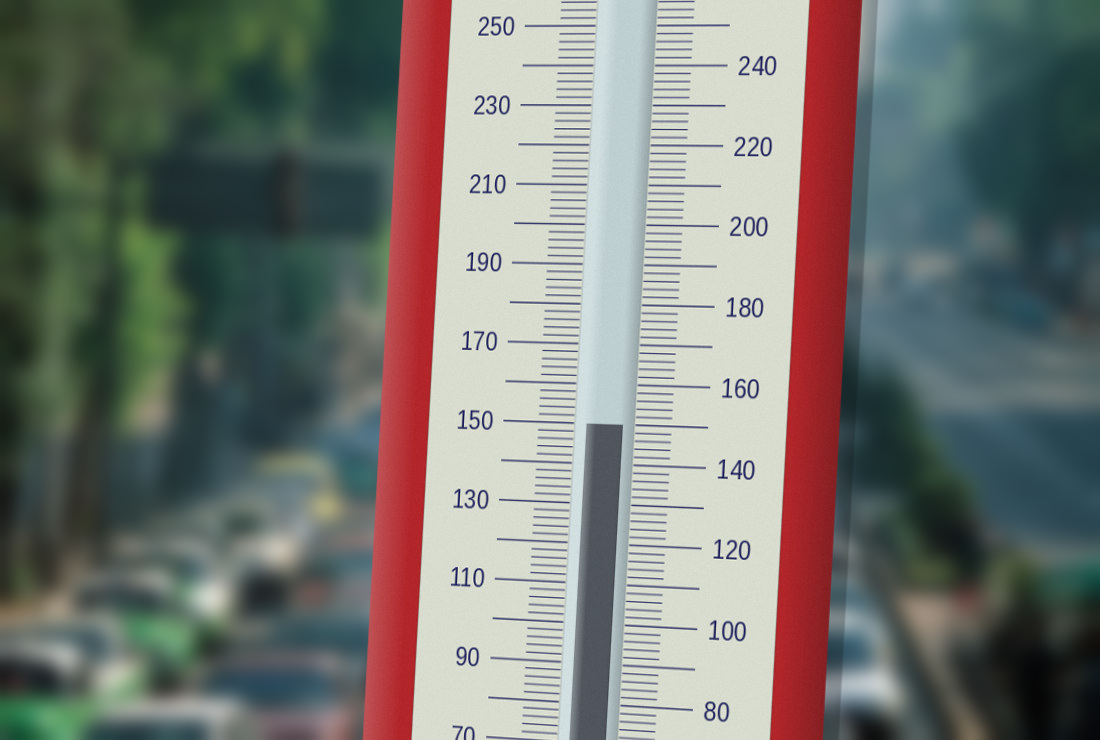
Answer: {"value": 150, "unit": "mmHg"}
